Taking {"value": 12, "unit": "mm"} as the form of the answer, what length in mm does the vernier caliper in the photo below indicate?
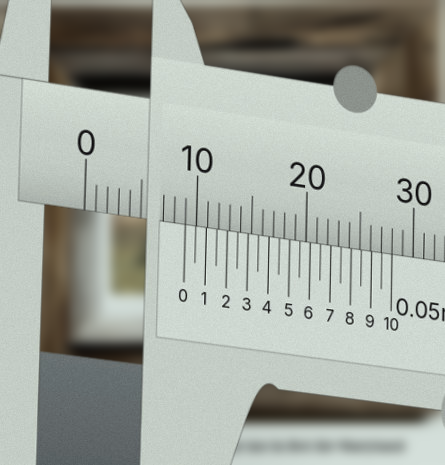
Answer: {"value": 9.0, "unit": "mm"}
